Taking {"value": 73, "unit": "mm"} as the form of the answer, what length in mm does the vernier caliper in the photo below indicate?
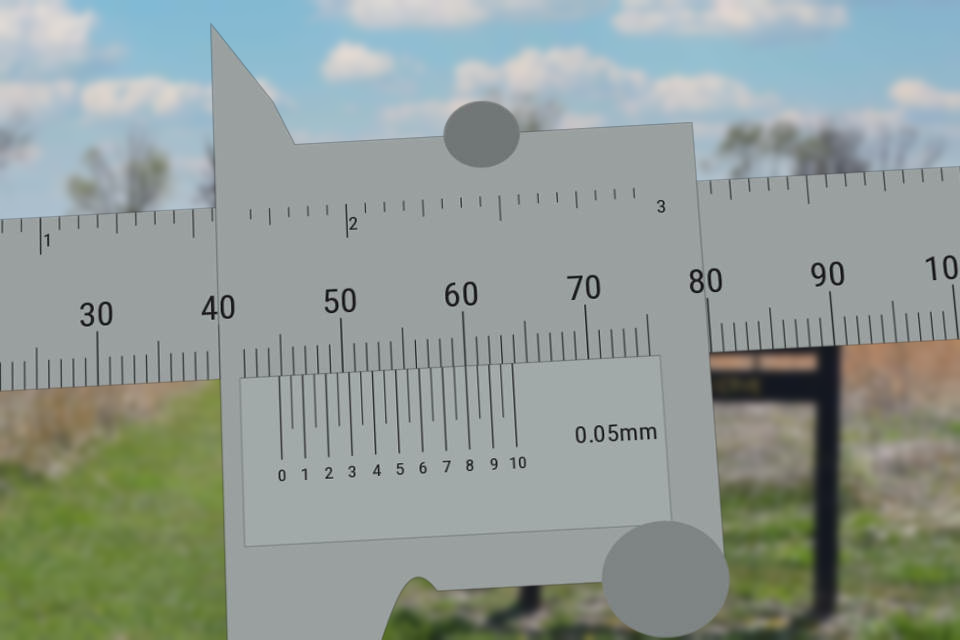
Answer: {"value": 44.8, "unit": "mm"}
